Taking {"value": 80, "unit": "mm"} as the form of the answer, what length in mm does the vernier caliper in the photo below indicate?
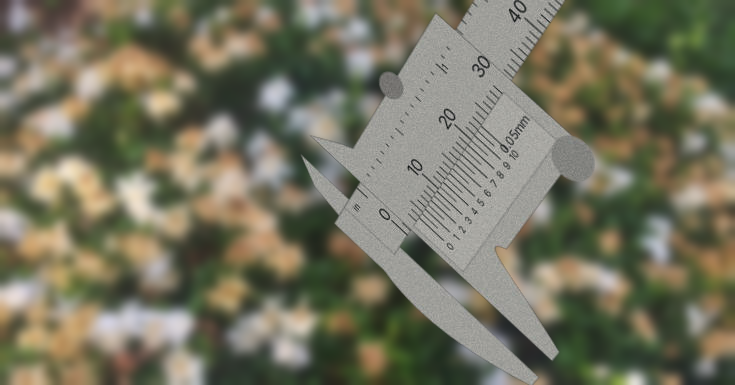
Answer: {"value": 3.8, "unit": "mm"}
